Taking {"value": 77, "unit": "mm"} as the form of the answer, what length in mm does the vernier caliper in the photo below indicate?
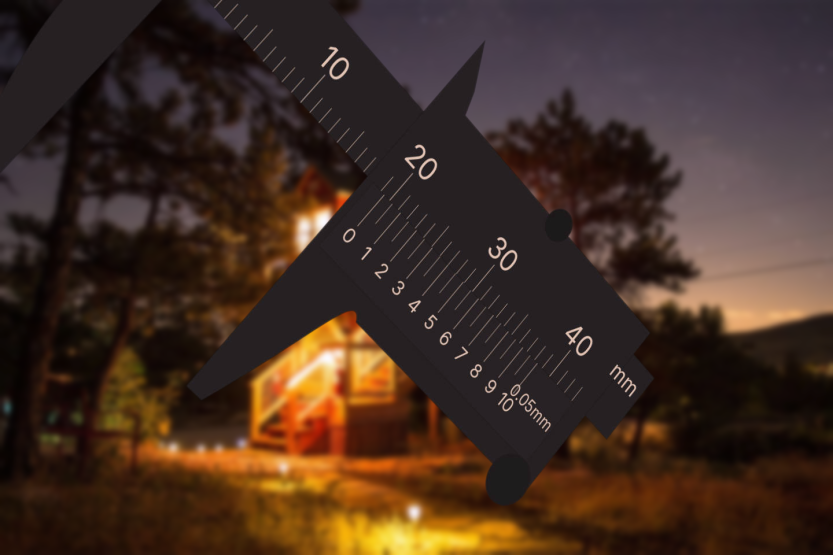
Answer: {"value": 19.4, "unit": "mm"}
